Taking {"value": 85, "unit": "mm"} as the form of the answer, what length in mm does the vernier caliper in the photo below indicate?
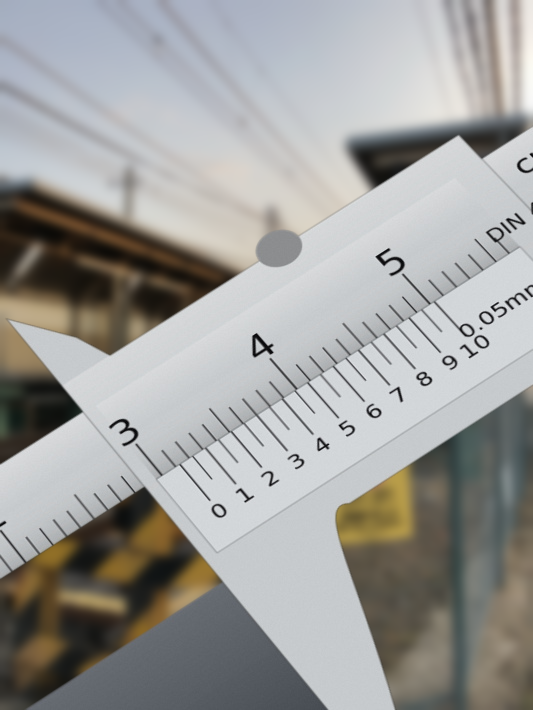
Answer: {"value": 31.3, "unit": "mm"}
